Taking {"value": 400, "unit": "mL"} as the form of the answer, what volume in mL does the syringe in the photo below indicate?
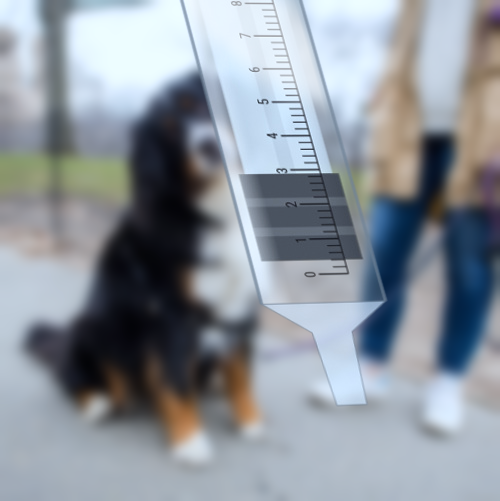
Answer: {"value": 0.4, "unit": "mL"}
